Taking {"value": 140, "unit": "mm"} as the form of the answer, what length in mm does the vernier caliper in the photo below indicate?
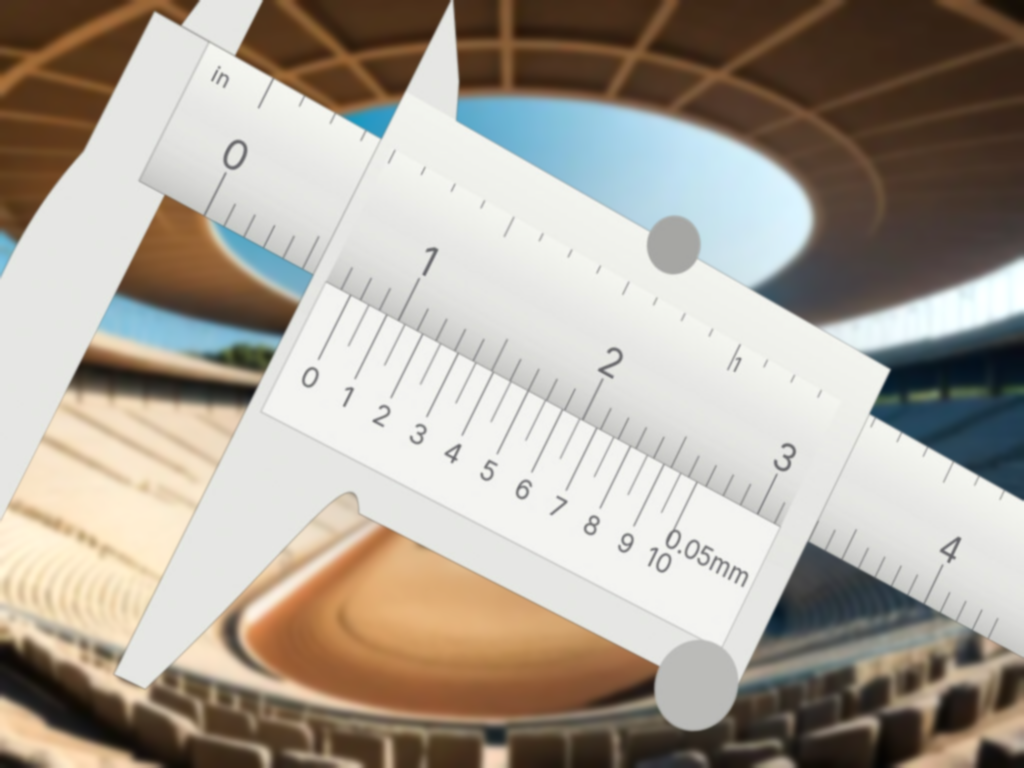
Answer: {"value": 7.5, "unit": "mm"}
